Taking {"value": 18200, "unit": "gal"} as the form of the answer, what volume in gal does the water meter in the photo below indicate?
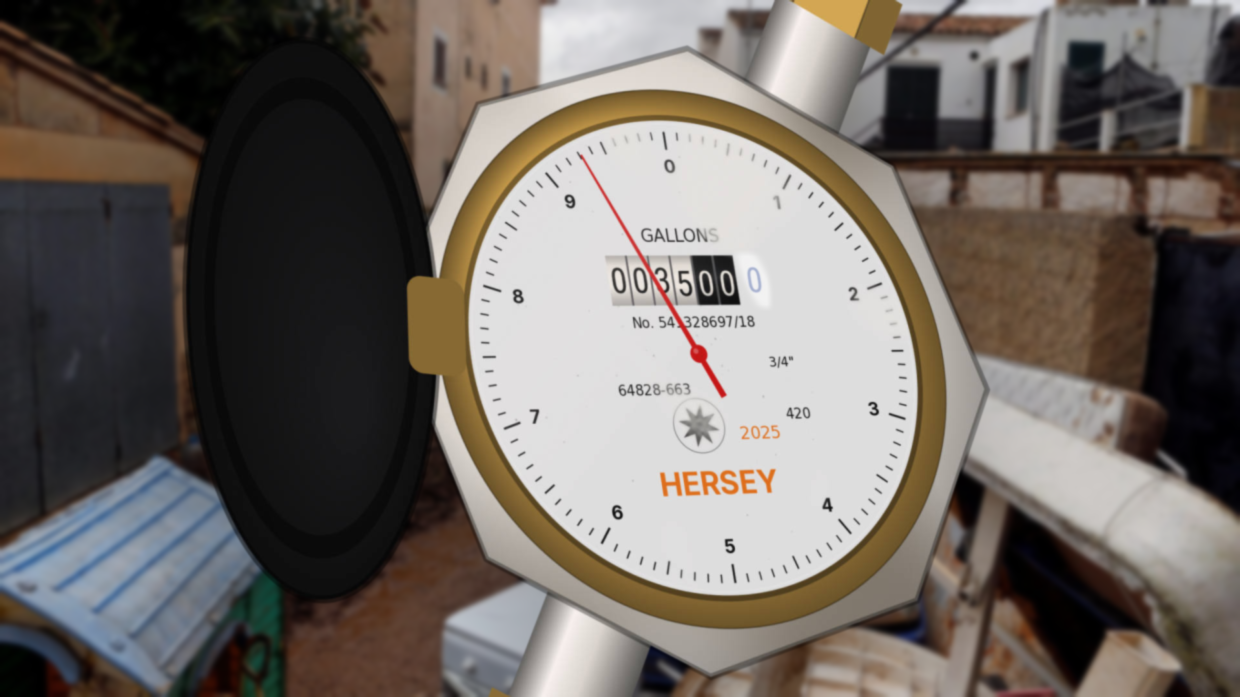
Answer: {"value": 34999.3, "unit": "gal"}
